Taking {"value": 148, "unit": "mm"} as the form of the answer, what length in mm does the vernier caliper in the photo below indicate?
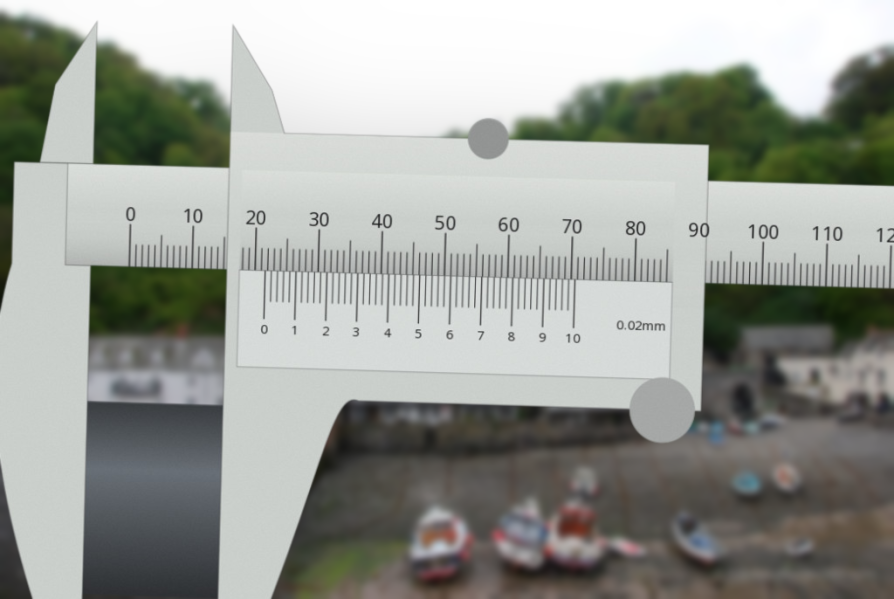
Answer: {"value": 21.6, "unit": "mm"}
